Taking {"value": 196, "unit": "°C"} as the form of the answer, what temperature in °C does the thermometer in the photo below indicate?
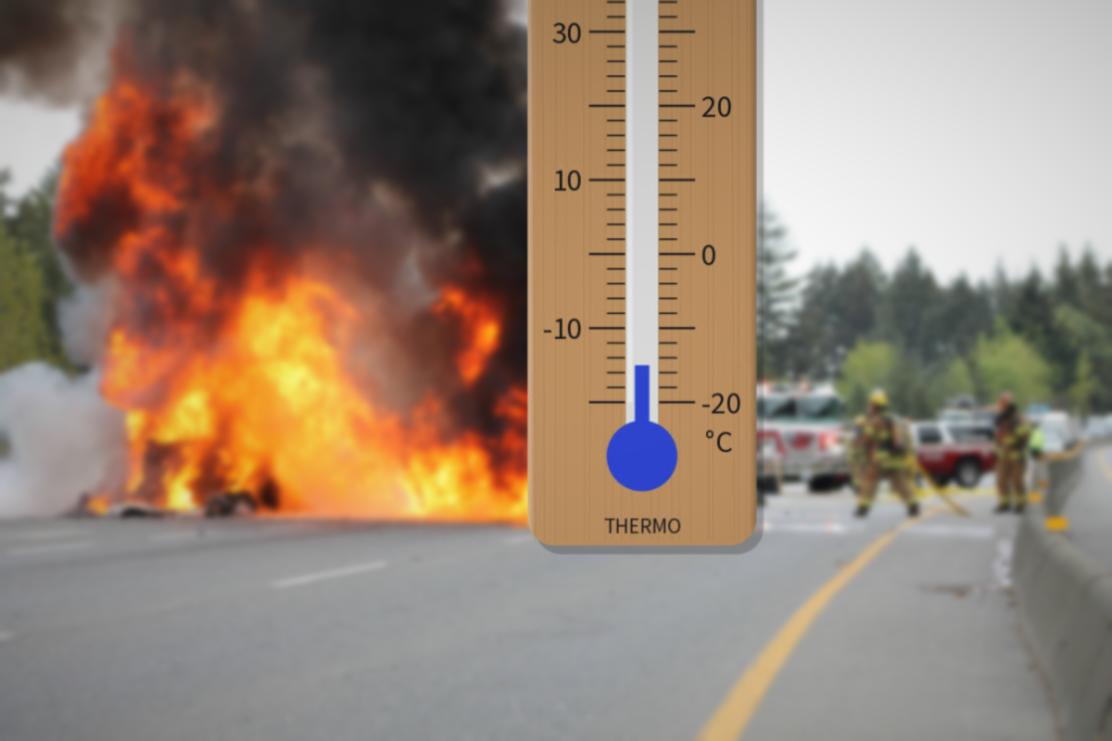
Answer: {"value": -15, "unit": "°C"}
